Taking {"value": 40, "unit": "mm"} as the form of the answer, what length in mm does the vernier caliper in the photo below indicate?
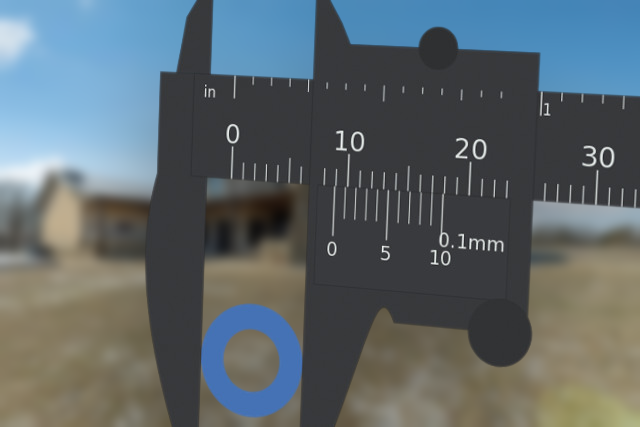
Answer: {"value": 8.9, "unit": "mm"}
